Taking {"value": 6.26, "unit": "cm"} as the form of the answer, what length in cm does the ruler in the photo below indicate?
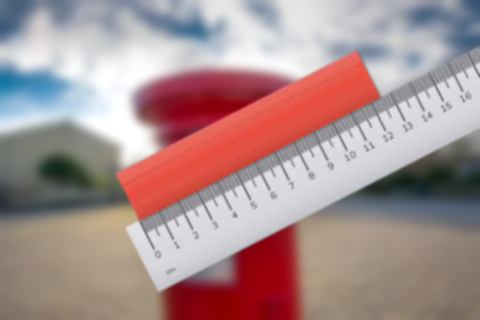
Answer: {"value": 12.5, "unit": "cm"}
